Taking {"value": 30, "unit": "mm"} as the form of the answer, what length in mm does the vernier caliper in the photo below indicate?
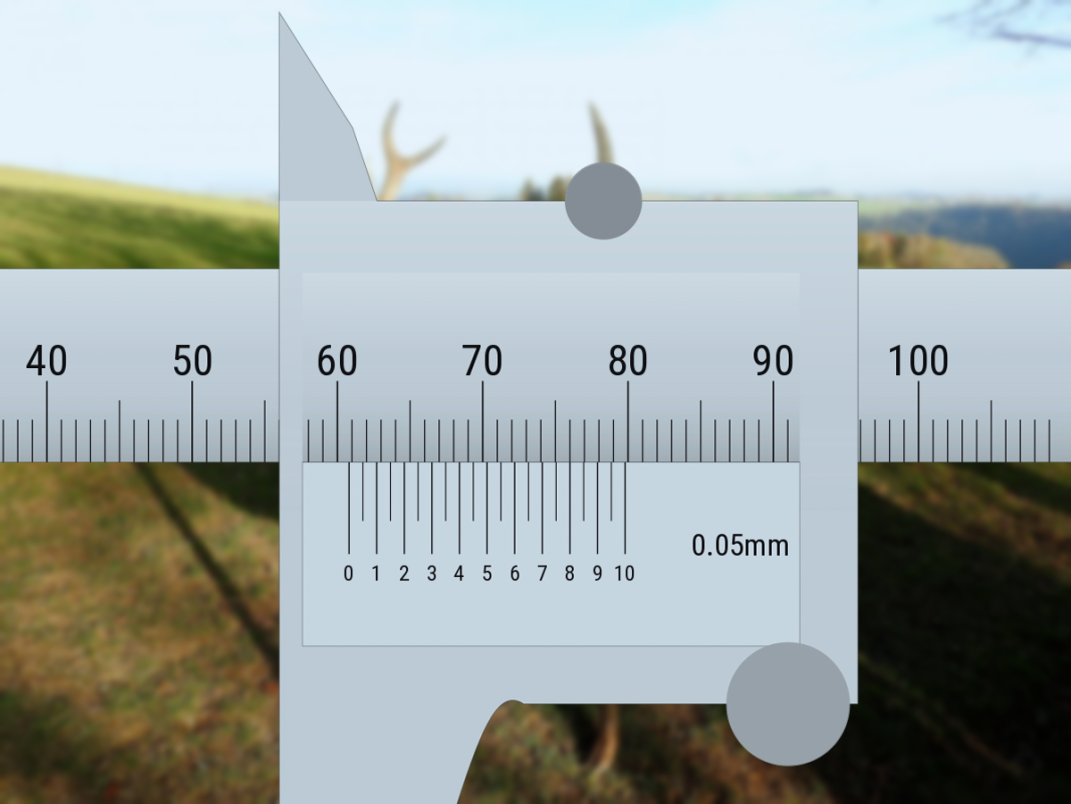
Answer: {"value": 60.8, "unit": "mm"}
